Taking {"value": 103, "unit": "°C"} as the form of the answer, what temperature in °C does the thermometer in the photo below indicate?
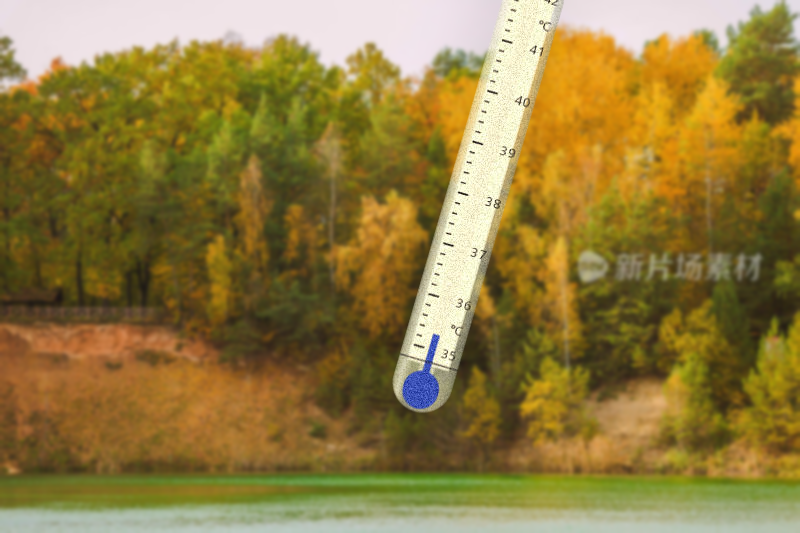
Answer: {"value": 35.3, "unit": "°C"}
